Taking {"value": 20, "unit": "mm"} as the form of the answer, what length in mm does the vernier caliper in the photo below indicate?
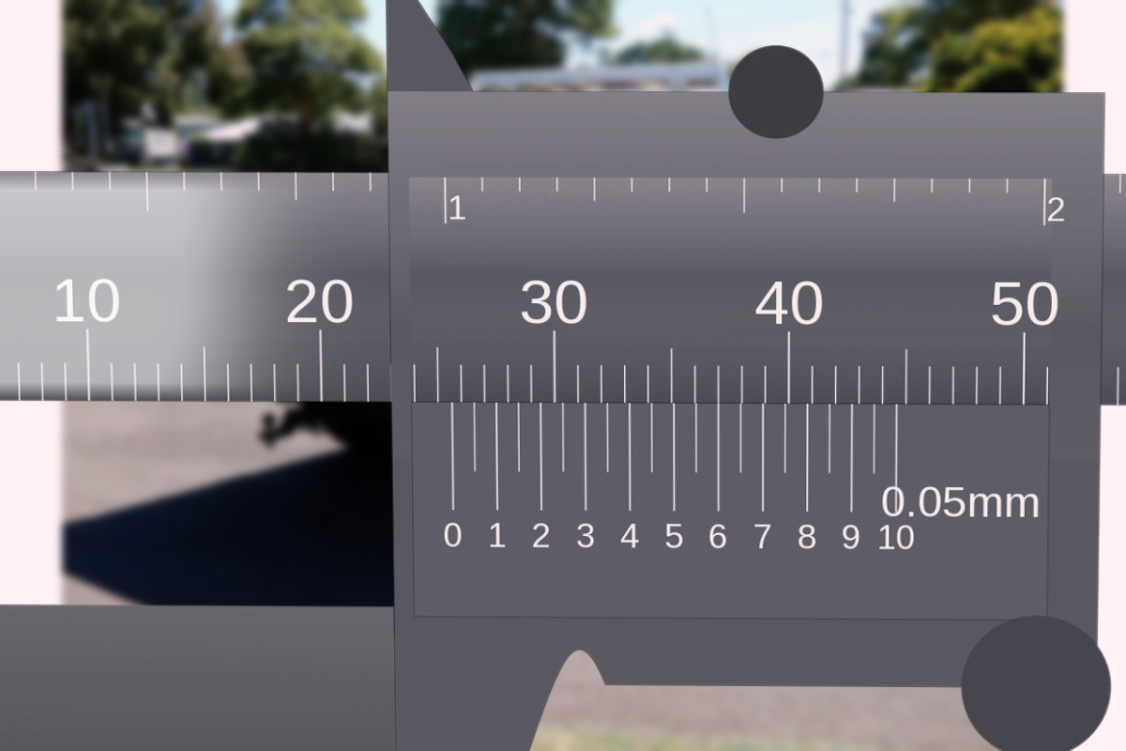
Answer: {"value": 25.60, "unit": "mm"}
